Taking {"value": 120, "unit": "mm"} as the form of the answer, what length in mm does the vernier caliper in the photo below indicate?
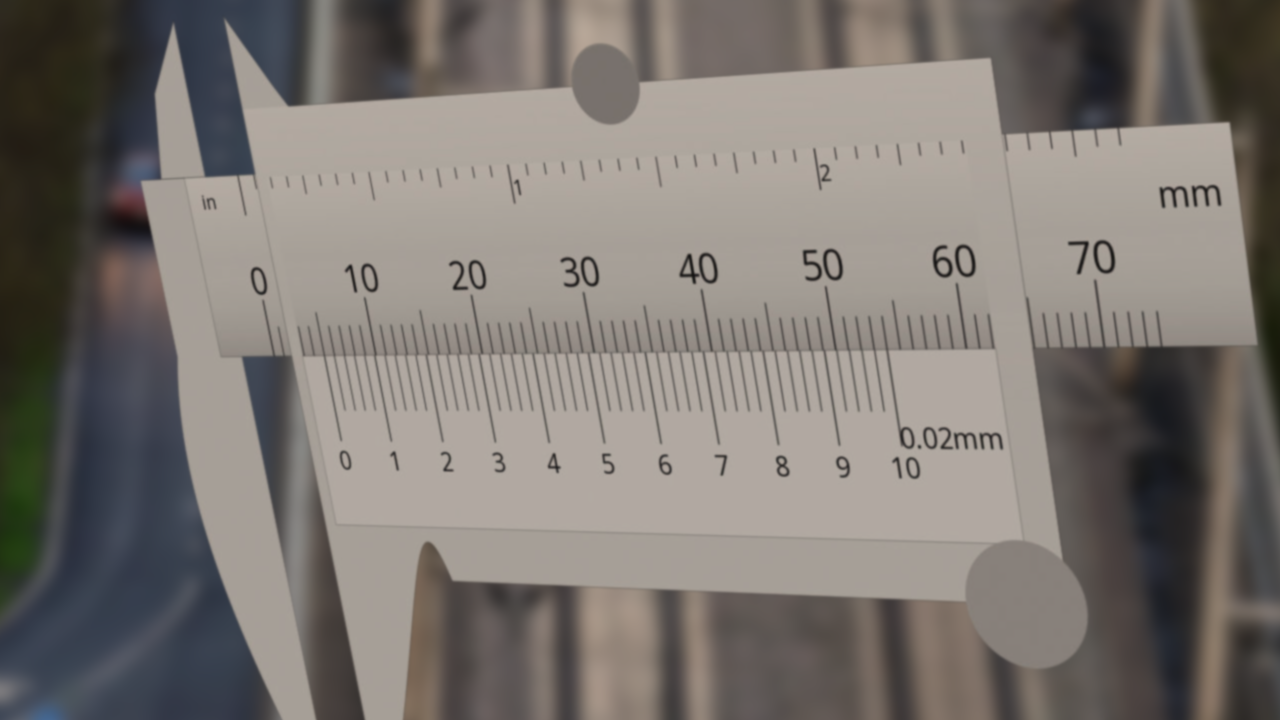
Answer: {"value": 5.0, "unit": "mm"}
